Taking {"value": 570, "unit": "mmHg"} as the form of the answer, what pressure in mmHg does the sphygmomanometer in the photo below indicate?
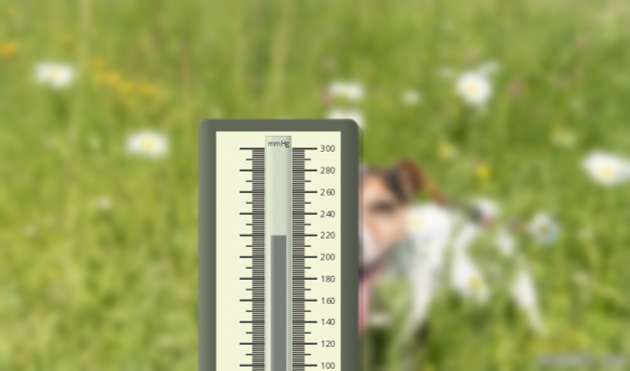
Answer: {"value": 220, "unit": "mmHg"}
